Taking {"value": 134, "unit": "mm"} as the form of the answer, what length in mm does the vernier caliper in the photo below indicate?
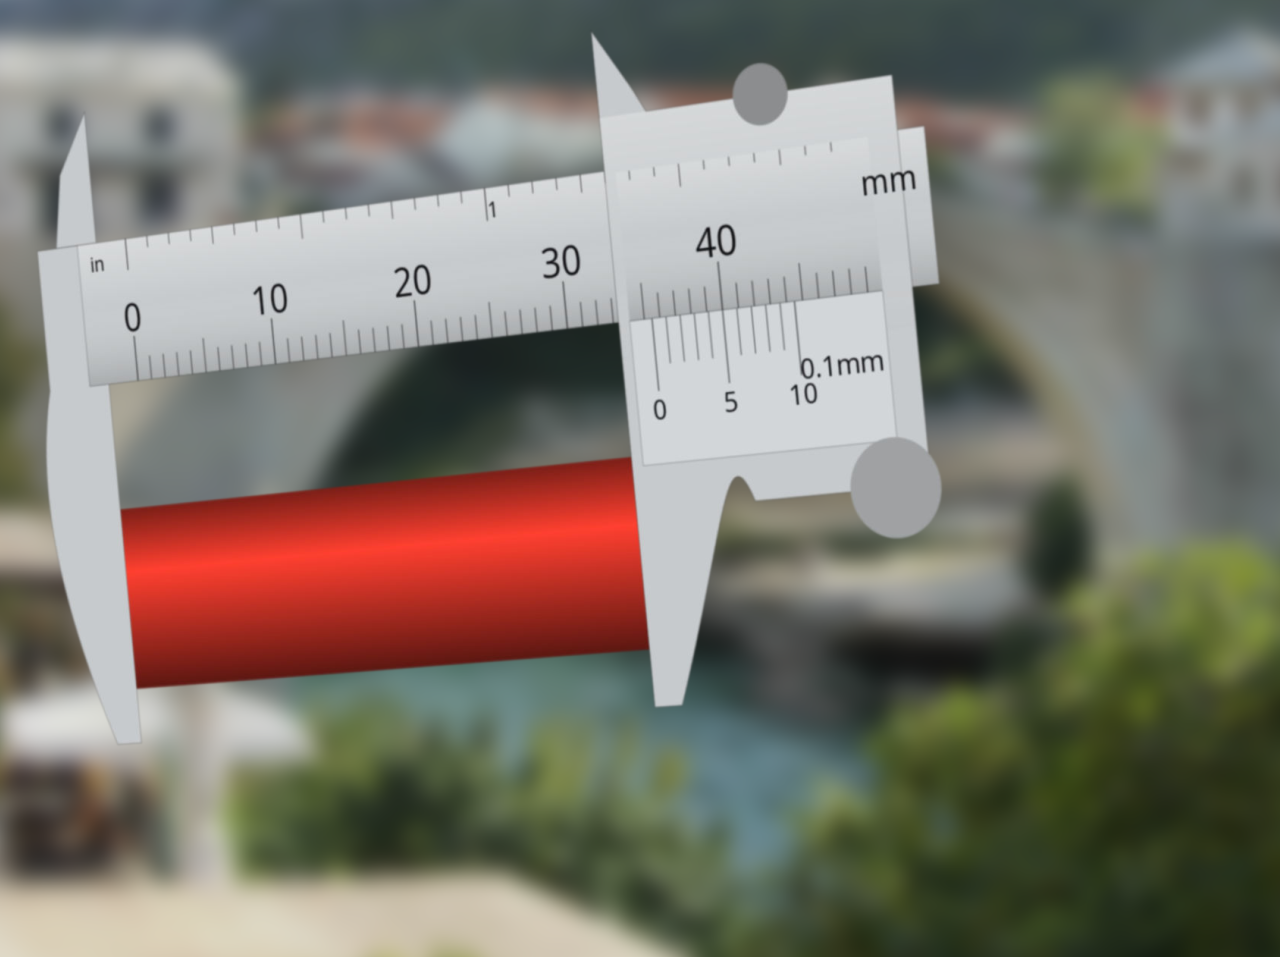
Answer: {"value": 35.5, "unit": "mm"}
